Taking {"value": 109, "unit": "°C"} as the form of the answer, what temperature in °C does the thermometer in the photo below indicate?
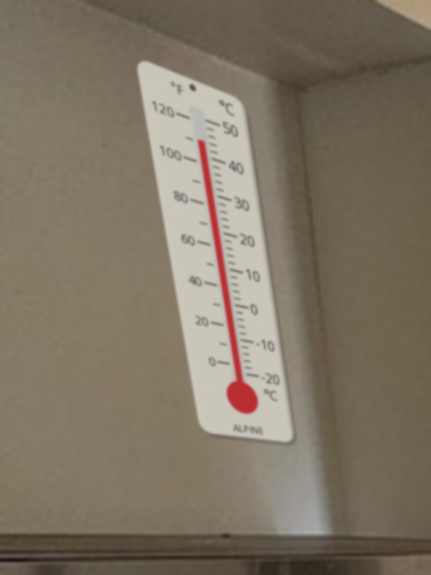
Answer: {"value": 44, "unit": "°C"}
